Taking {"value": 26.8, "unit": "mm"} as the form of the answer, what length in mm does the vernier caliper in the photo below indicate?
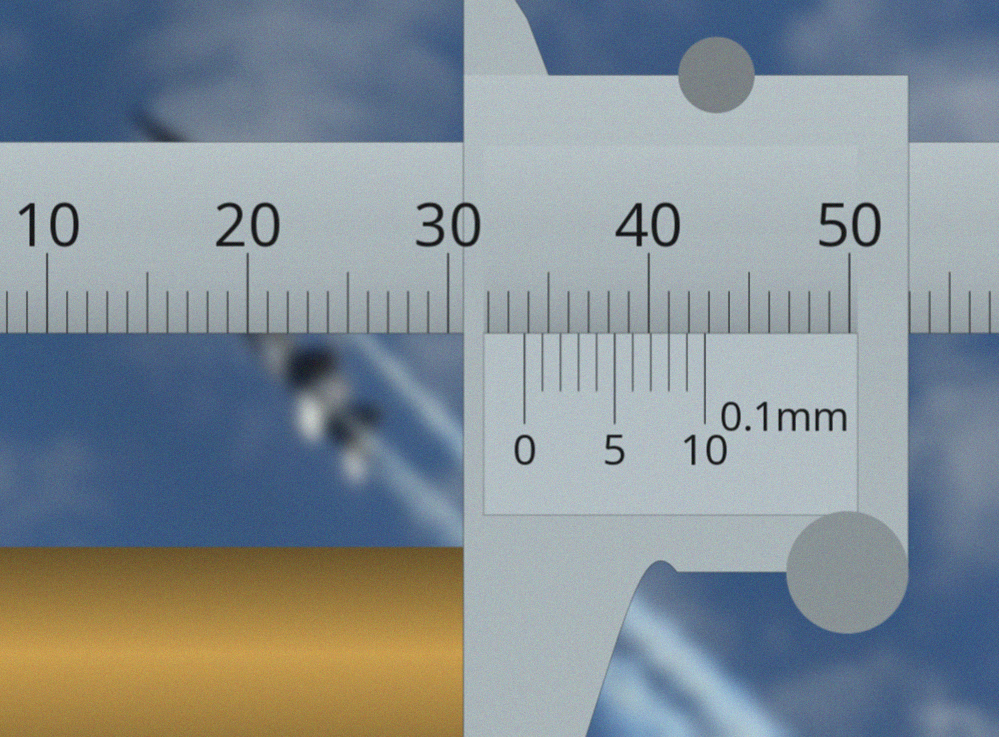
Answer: {"value": 33.8, "unit": "mm"}
